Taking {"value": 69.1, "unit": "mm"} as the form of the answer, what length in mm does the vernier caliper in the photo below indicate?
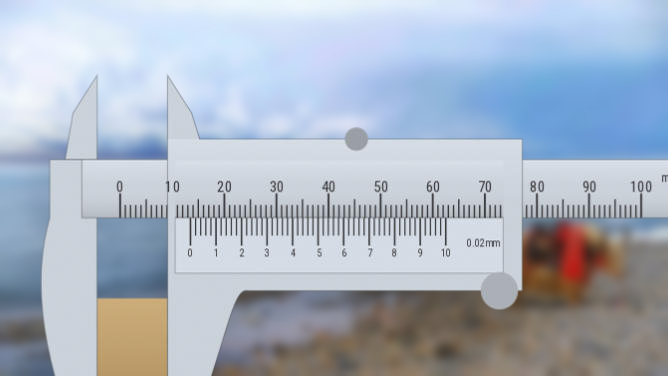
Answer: {"value": 13.5, "unit": "mm"}
